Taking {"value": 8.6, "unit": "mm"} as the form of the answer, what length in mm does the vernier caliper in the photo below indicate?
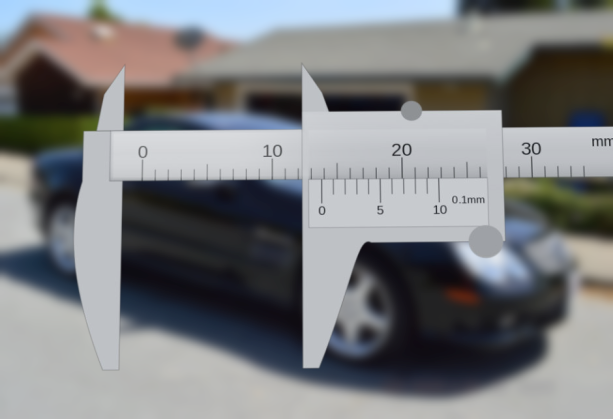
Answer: {"value": 13.8, "unit": "mm"}
